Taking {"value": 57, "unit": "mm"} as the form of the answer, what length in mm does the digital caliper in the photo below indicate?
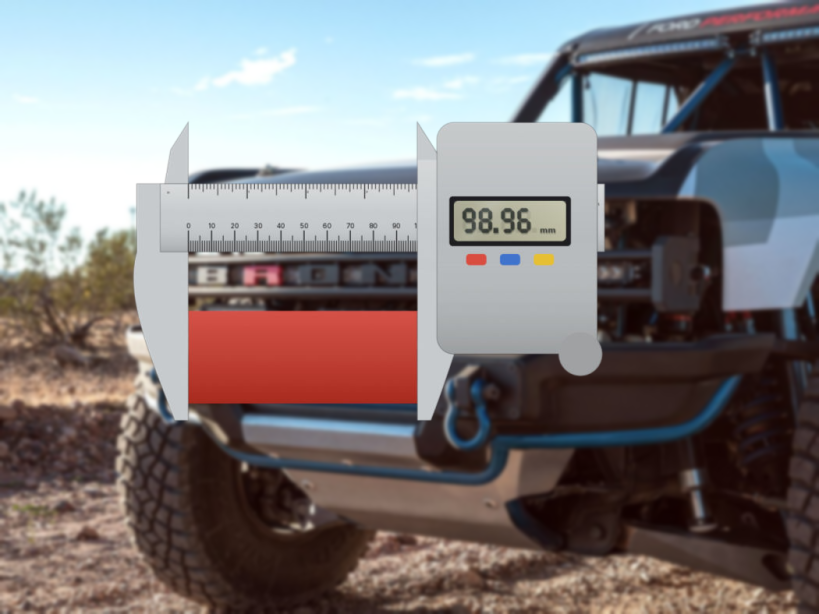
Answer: {"value": 98.96, "unit": "mm"}
